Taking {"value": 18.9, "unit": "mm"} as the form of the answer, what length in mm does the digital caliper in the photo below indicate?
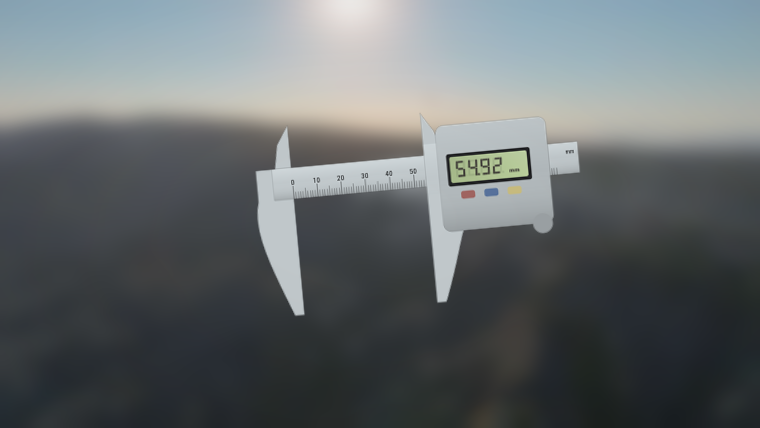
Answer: {"value": 54.92, "unit": "mm"}
